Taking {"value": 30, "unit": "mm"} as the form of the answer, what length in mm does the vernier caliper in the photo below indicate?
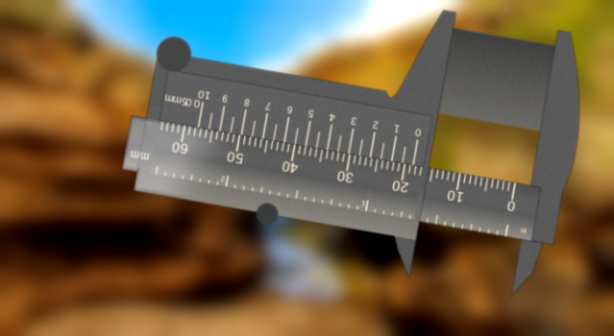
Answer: {"value": 18.5, "unit": "mm"}
